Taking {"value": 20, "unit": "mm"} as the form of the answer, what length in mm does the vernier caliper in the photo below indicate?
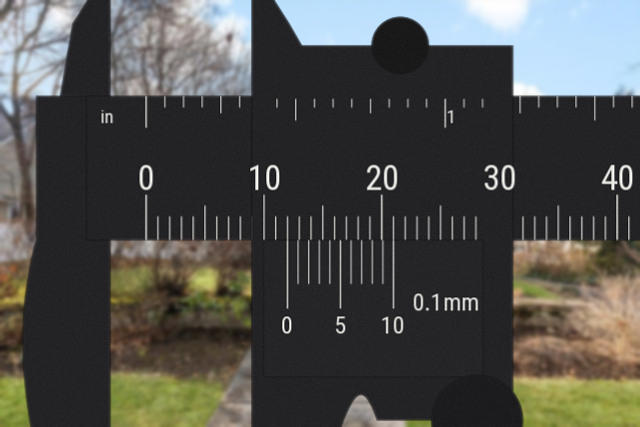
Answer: {"value": 12.0, "unit": "mm"}
